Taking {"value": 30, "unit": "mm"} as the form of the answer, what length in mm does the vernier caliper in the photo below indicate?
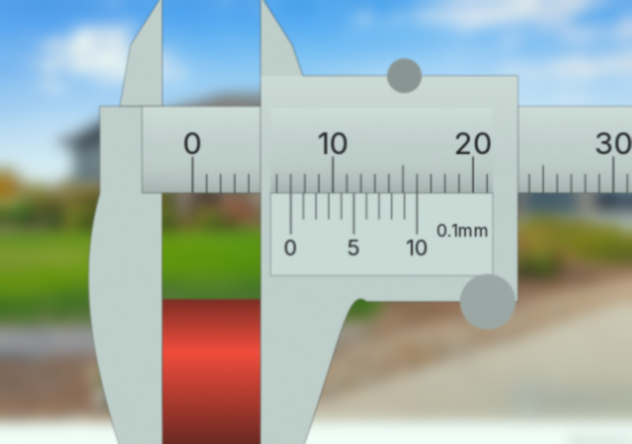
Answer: {"value": 7.0, "unit": "mm"}
